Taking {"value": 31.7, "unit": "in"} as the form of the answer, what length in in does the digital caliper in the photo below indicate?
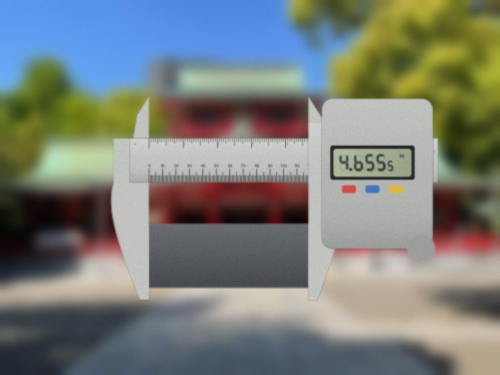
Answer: {"value": 4.6555, "unit": "in"}
